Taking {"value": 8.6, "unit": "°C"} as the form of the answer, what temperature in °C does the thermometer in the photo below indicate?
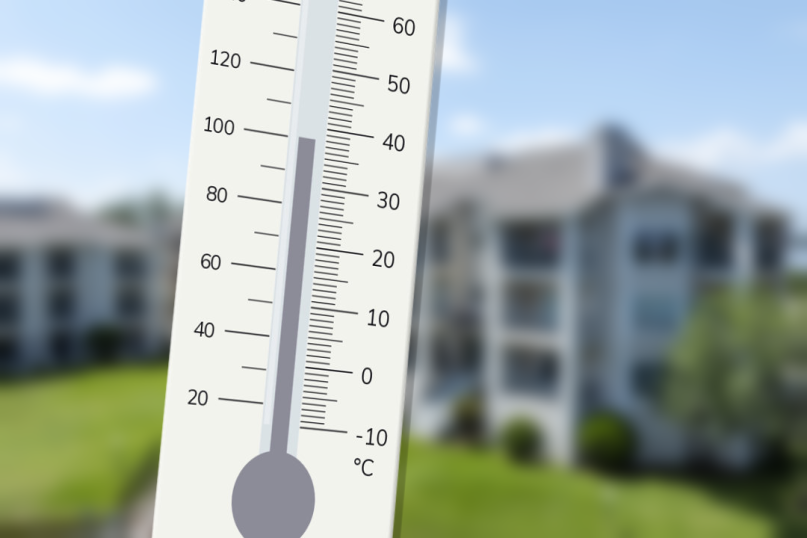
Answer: {"value": 38, "unit": "°C"}
